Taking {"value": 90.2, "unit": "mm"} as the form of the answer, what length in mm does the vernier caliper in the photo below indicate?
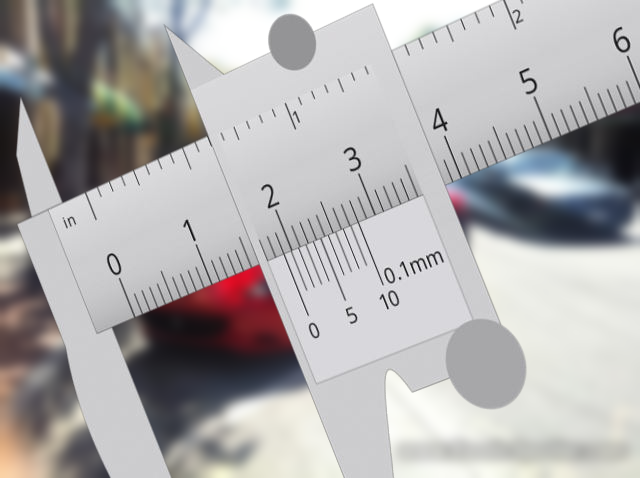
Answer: {"value": 19.0, "unit": "mm"}
